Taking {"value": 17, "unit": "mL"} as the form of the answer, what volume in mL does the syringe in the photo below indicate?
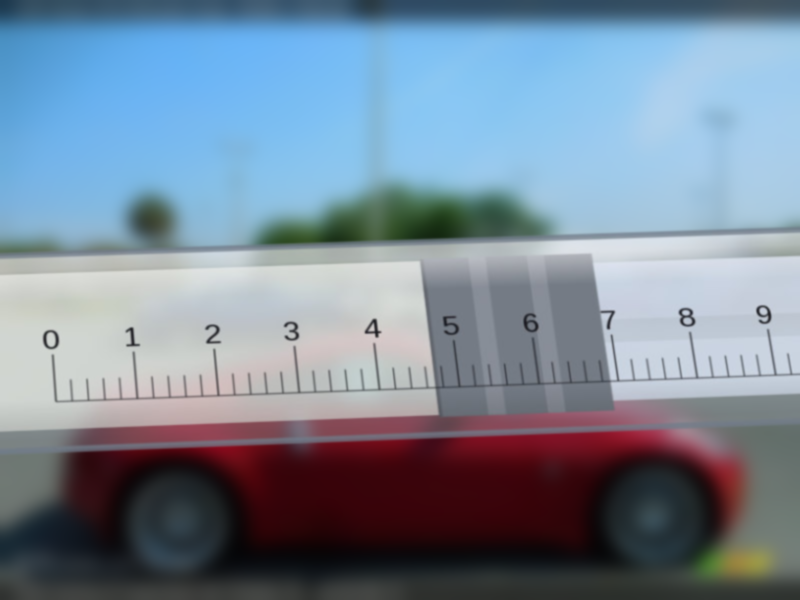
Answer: {"value": 4.7, "unit": "mL"}
